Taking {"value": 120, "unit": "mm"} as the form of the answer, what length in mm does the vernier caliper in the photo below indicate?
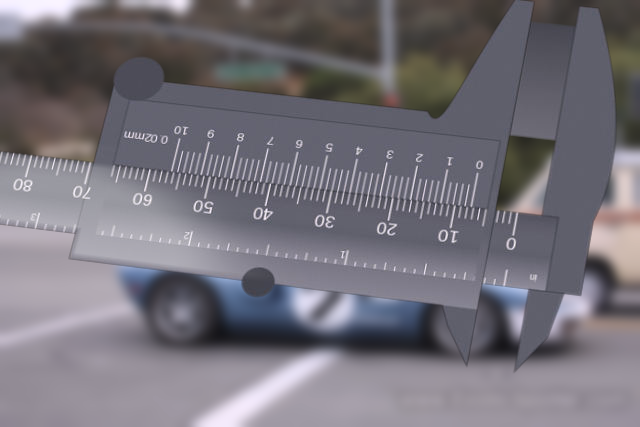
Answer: {"value": 7.4, "unit": "mm"}
